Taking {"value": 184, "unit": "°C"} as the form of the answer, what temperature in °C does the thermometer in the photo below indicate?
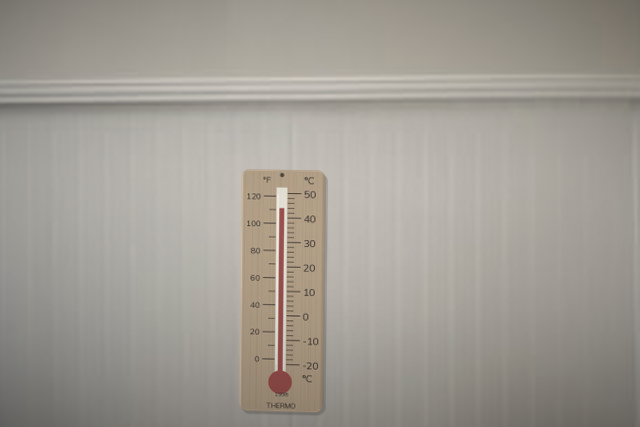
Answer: {"value": 44, "unit": "°C"}
